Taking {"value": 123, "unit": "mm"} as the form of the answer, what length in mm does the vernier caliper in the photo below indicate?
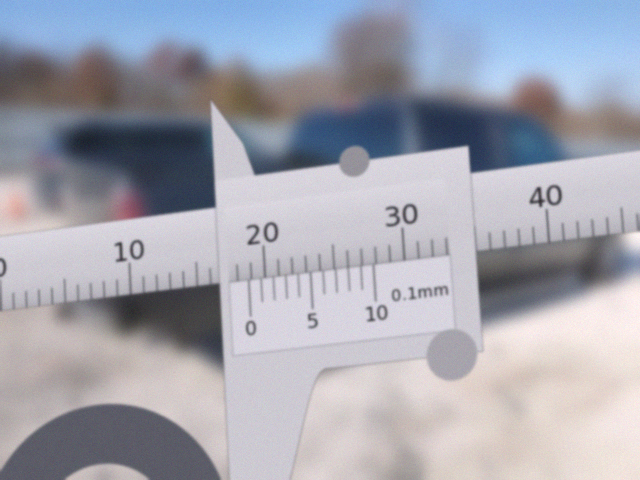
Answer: {"value": 18.8, "unit": "mm"}
